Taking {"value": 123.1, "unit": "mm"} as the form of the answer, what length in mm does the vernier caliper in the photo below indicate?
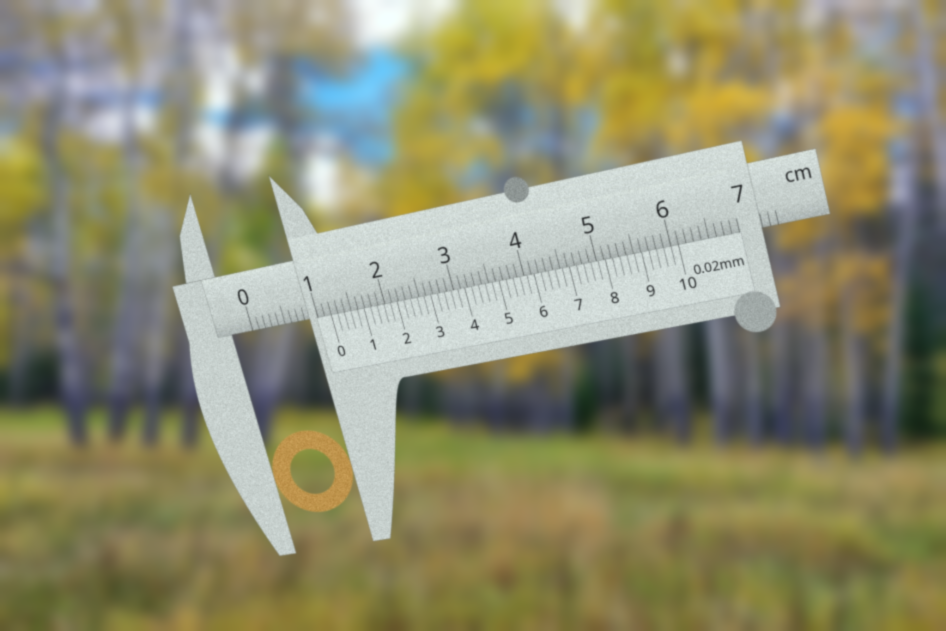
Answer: {"value": 12.0, "unit": "mm"}
